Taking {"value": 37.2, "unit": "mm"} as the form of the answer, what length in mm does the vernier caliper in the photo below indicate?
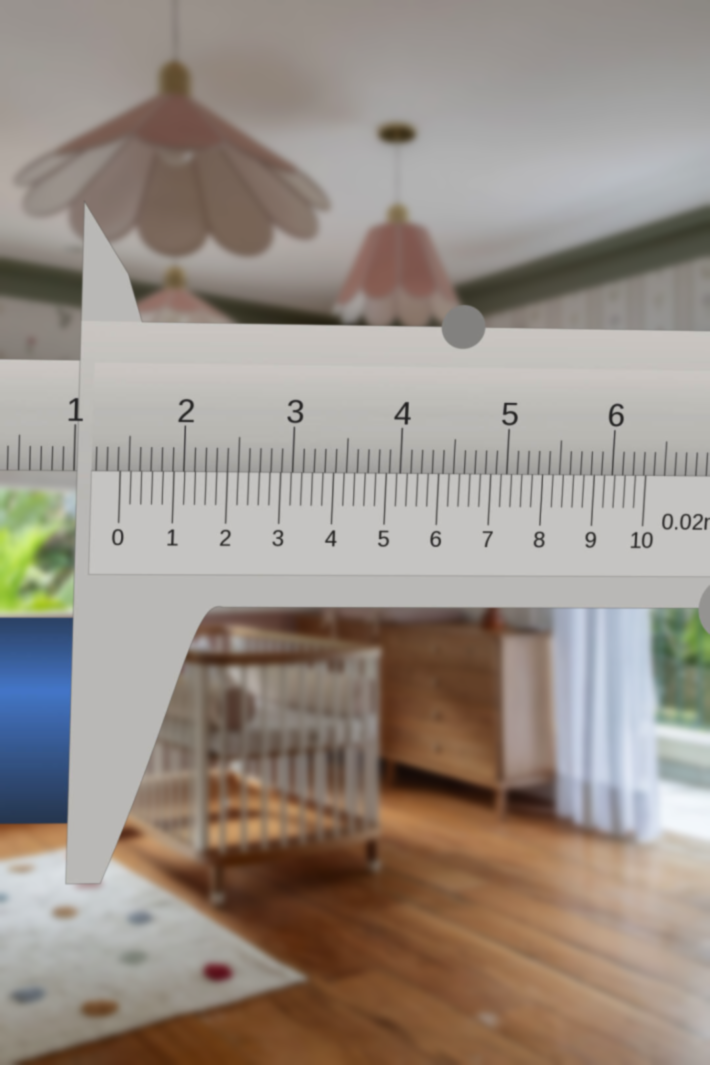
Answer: {"value": 14.2, "unit": "mm"}
